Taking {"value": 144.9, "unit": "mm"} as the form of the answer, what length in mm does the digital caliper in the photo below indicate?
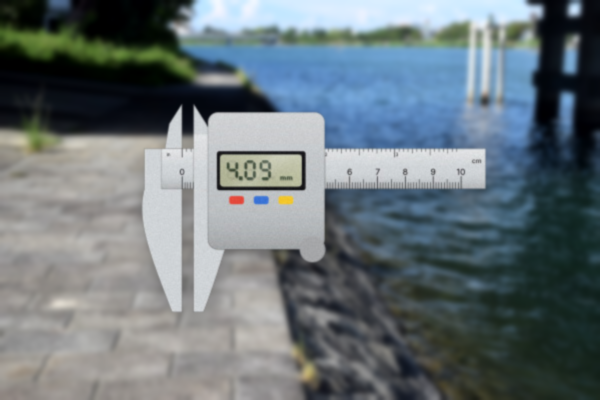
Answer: {"value": 4.09, "unit": "mm"}
